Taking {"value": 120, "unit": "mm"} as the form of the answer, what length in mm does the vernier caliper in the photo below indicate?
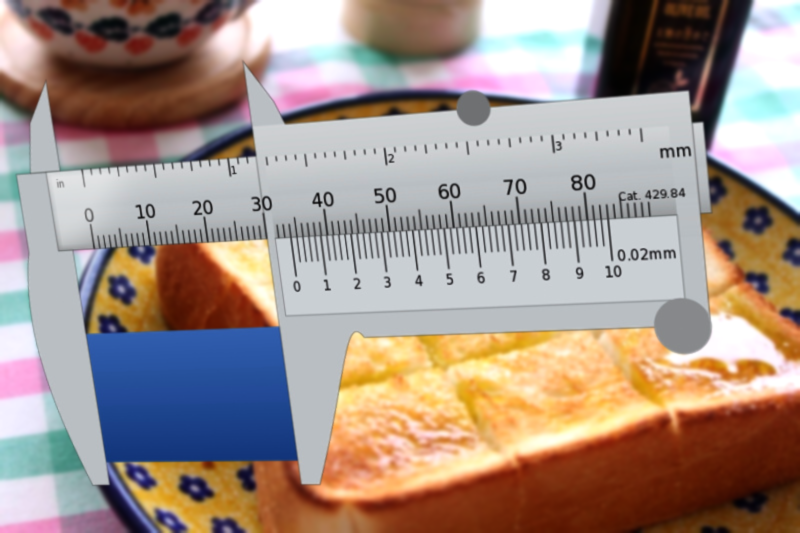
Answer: {"value": 34.0, "unit": "mm"}
